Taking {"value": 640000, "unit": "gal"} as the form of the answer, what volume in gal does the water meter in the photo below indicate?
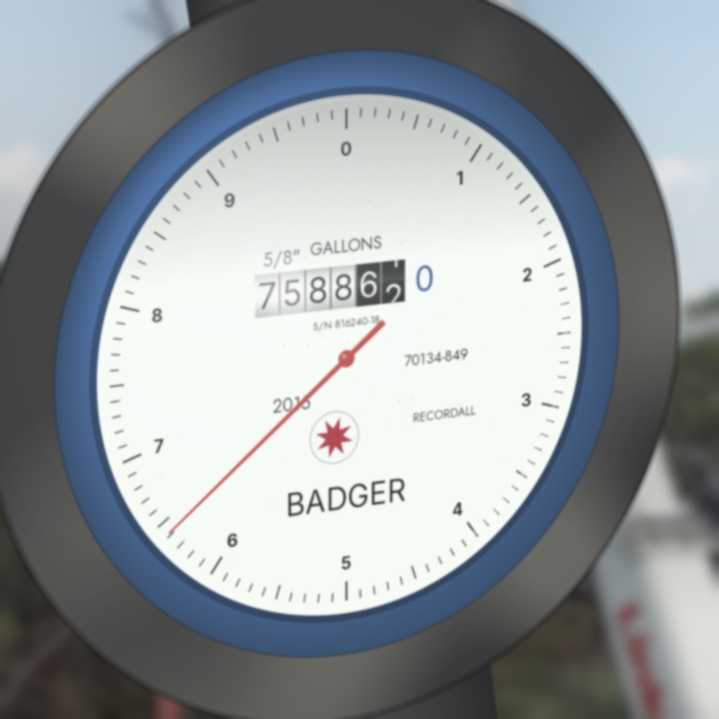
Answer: {"value": 7588616.4, "unit": "gal"}
